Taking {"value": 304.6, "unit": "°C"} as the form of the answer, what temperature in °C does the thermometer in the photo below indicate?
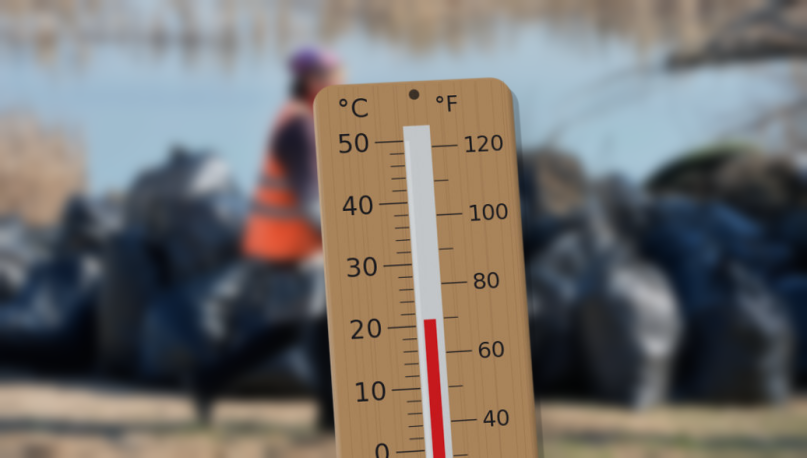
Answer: {"value": 21, "unit": "°C"}
